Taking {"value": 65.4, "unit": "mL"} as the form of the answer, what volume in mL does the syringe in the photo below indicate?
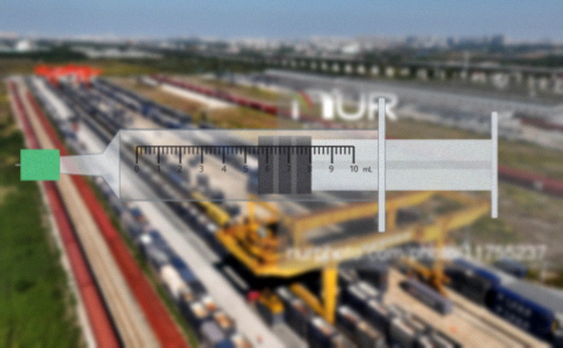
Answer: {"value": 5.6, "unit": "mL"}
